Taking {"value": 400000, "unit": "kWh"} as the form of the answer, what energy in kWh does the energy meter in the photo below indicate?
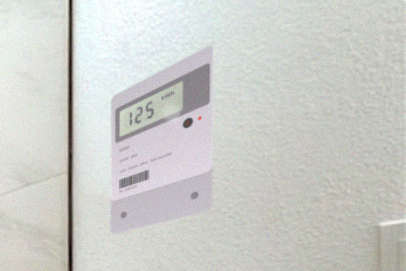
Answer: {"value": 125, "unit": "kWh"}
